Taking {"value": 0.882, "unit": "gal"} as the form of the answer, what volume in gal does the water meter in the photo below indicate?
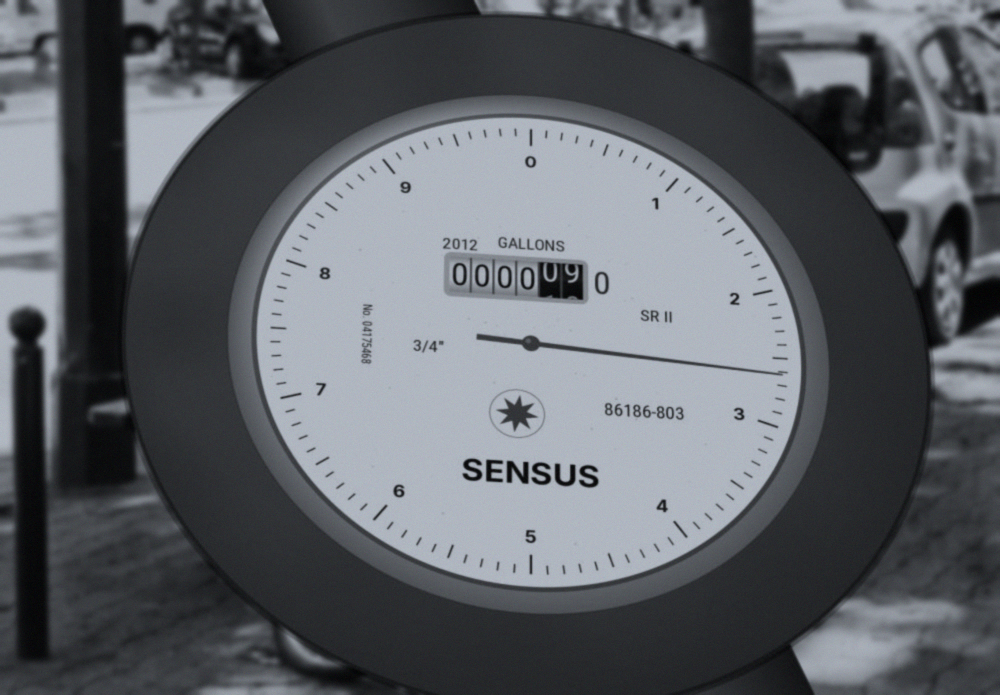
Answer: {"value": 92.6, "unit": "gal"}
